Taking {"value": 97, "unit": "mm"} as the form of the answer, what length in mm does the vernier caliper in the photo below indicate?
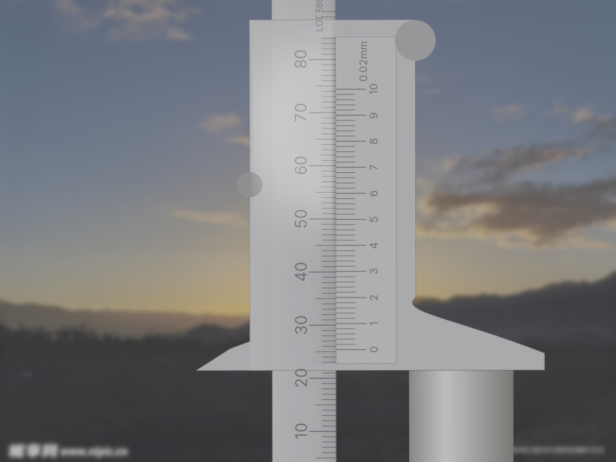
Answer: {"value": 25.4, "unit": "mm"}
